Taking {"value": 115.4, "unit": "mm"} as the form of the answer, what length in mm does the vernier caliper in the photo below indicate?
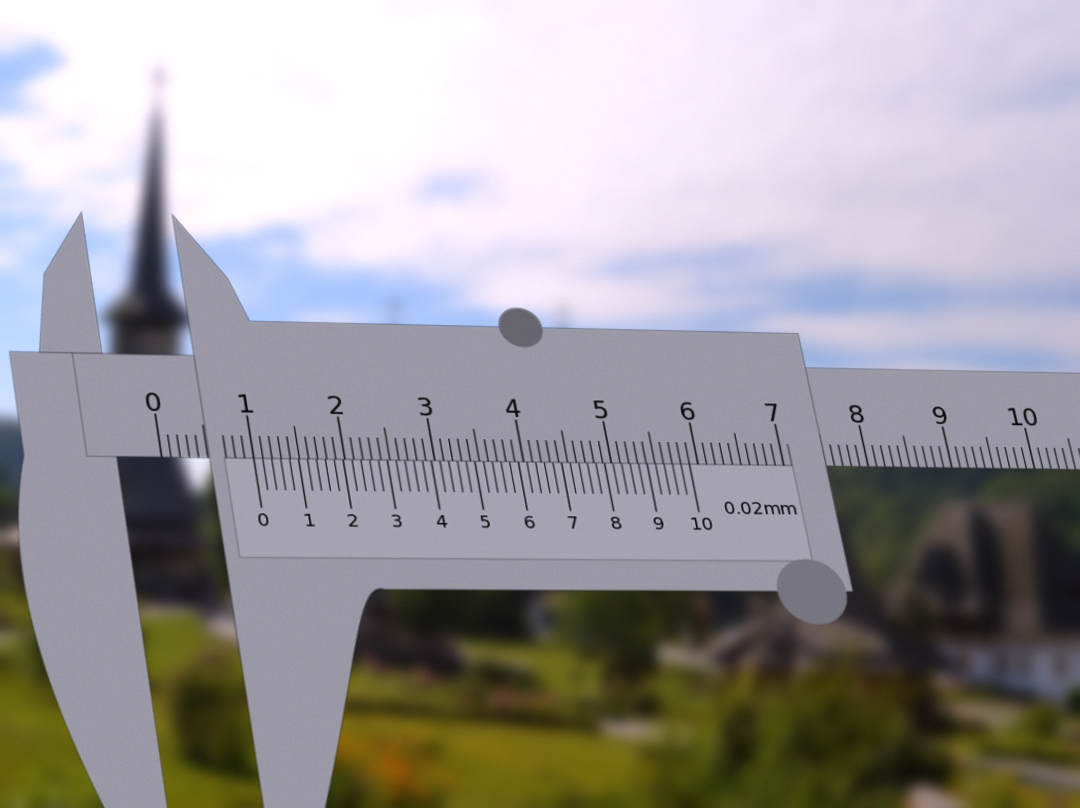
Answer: {"value": 10.0, "unit": "mm"}
